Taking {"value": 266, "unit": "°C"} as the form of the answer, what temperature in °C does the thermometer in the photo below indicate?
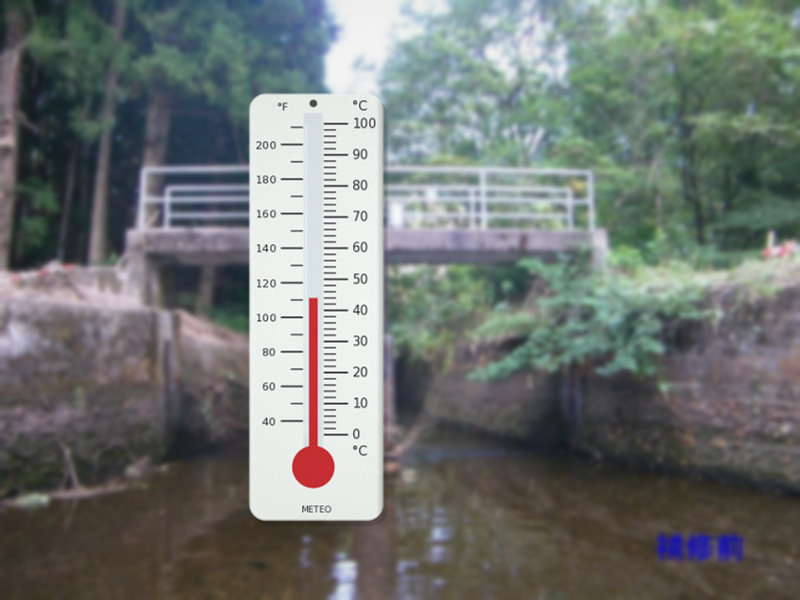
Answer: {"value": 44, "unit": "°C"}
